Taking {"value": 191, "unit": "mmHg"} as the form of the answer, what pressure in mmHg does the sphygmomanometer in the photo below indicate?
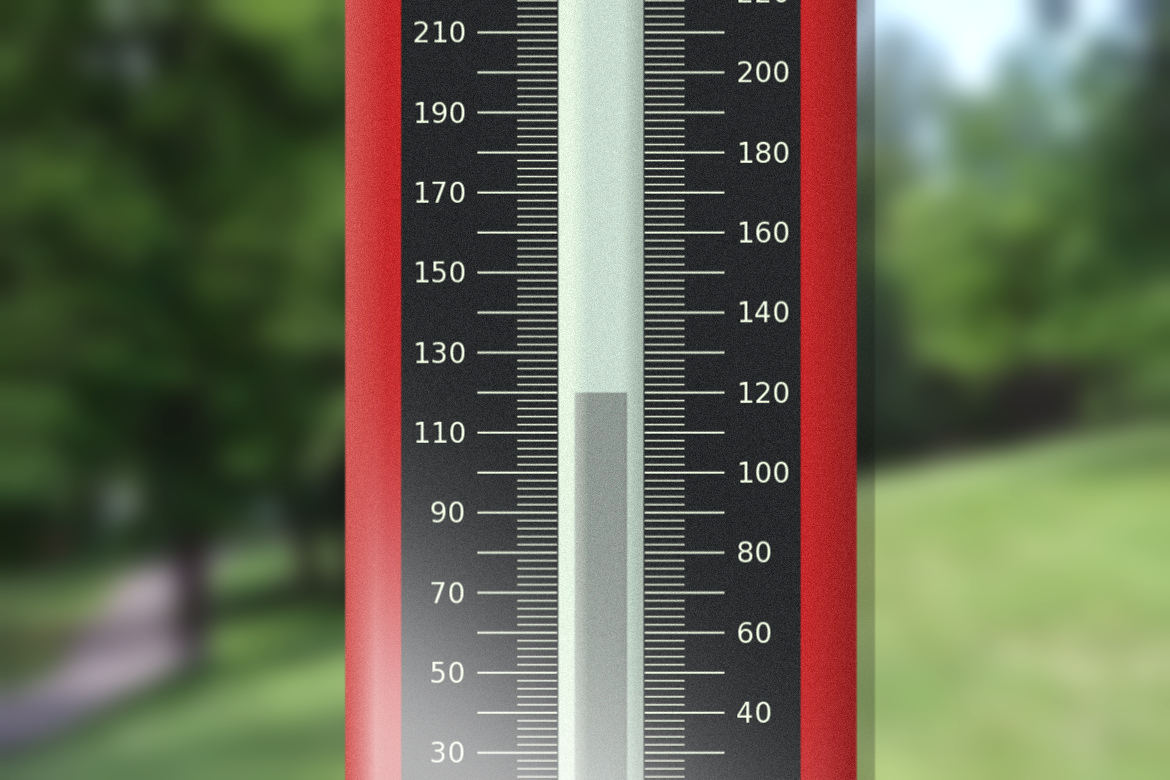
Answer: {"value": 120, "unit": "mmHg"}
